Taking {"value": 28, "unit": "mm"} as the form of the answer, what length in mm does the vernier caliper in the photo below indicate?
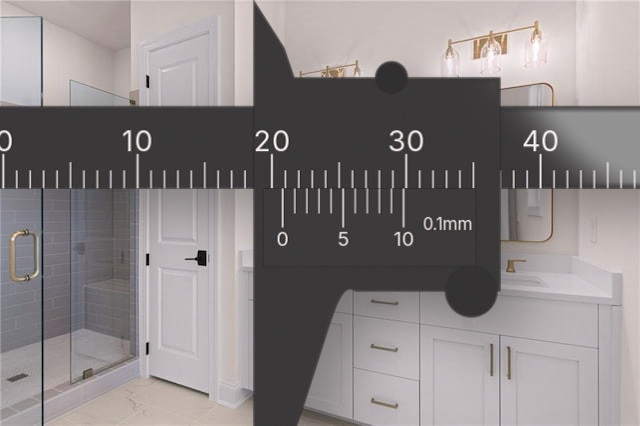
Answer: {"value": 20.8, "unit": "mm"}
